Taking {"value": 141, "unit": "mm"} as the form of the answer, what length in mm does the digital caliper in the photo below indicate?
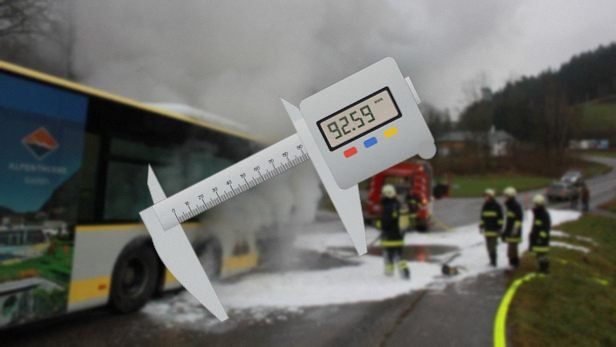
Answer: {"value": 92.59, "unit": "mm"}
